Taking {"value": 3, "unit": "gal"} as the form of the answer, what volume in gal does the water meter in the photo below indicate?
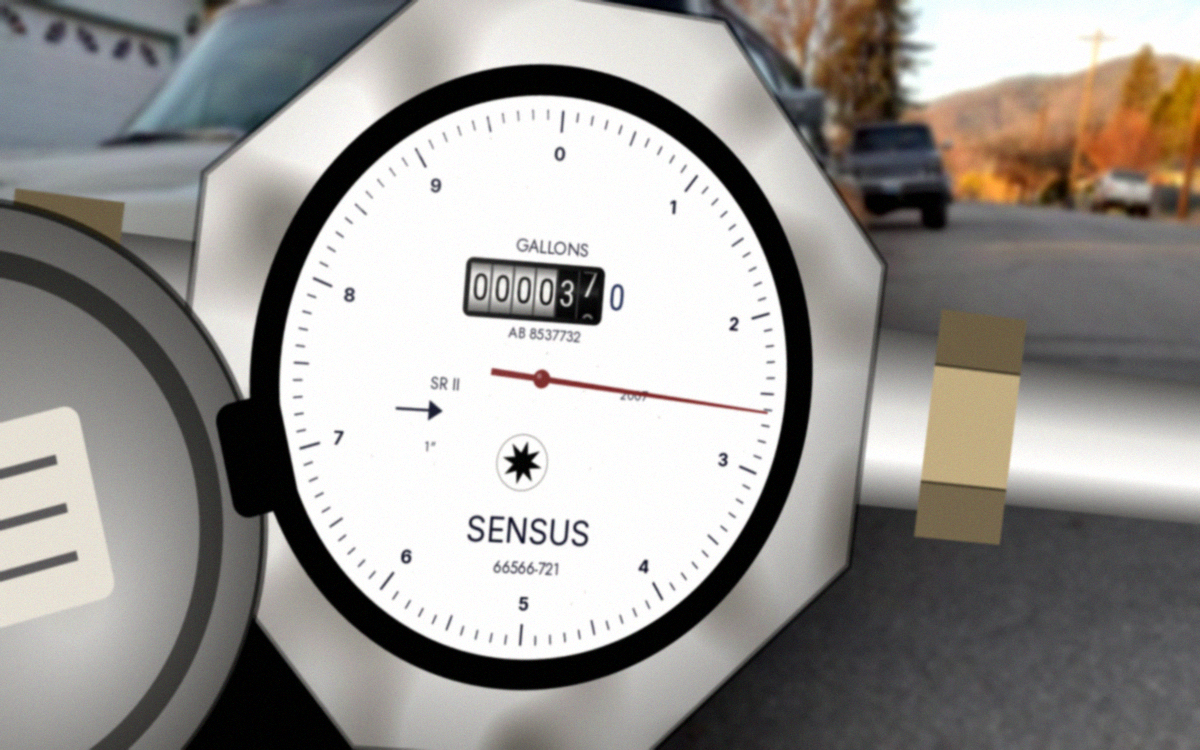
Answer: {"value": 372.6, "unit": "gal"}
